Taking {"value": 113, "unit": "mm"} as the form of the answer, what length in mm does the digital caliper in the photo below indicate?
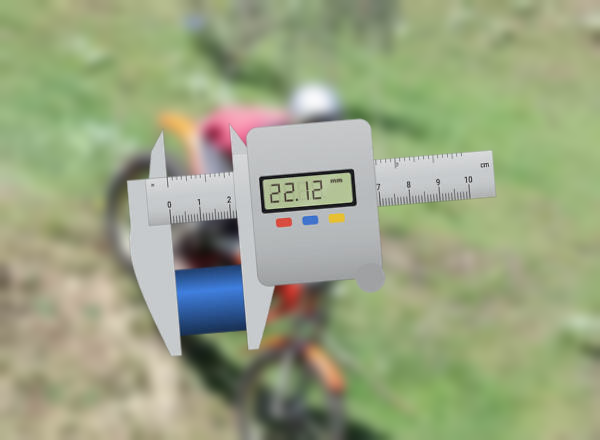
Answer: {"value": 22.12, "unit": "mm"}
